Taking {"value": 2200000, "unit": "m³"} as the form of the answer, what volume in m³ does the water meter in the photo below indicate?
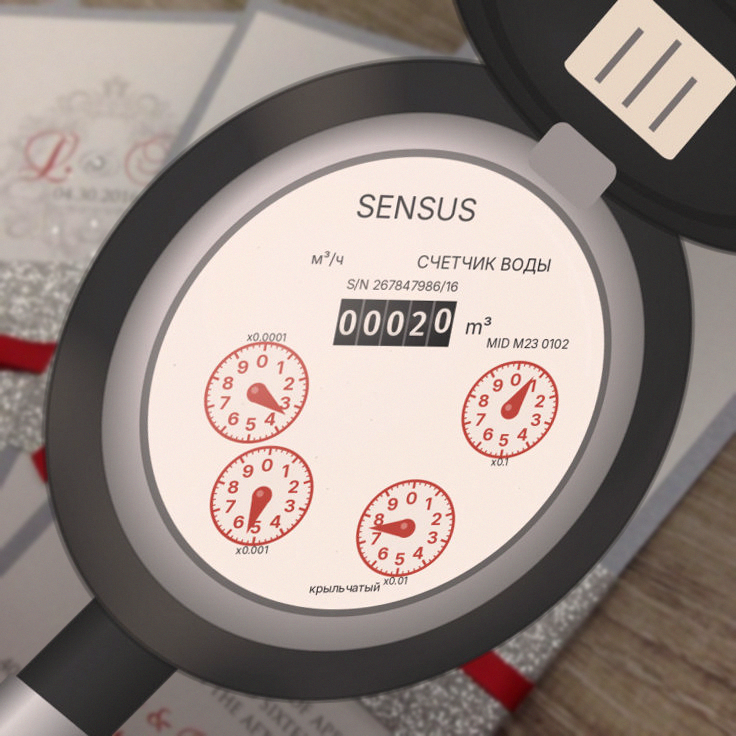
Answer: {"value": 20.0753, "unit": "m³"}
